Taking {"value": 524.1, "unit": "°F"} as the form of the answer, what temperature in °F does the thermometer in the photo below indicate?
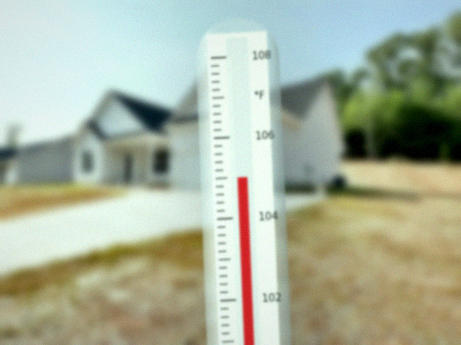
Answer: {"value": 105, "unit": "°F"}
